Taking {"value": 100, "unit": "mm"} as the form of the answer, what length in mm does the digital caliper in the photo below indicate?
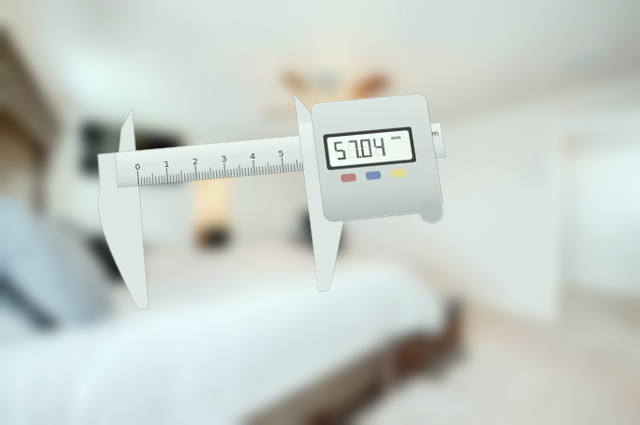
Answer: {"value": 57.04, "unit": "mm"}
